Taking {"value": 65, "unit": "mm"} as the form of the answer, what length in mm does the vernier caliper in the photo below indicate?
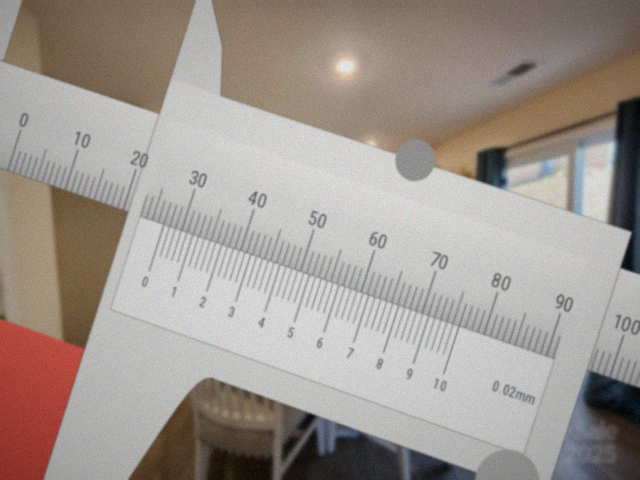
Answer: {"value": 27.0, "unit": "mm"}
